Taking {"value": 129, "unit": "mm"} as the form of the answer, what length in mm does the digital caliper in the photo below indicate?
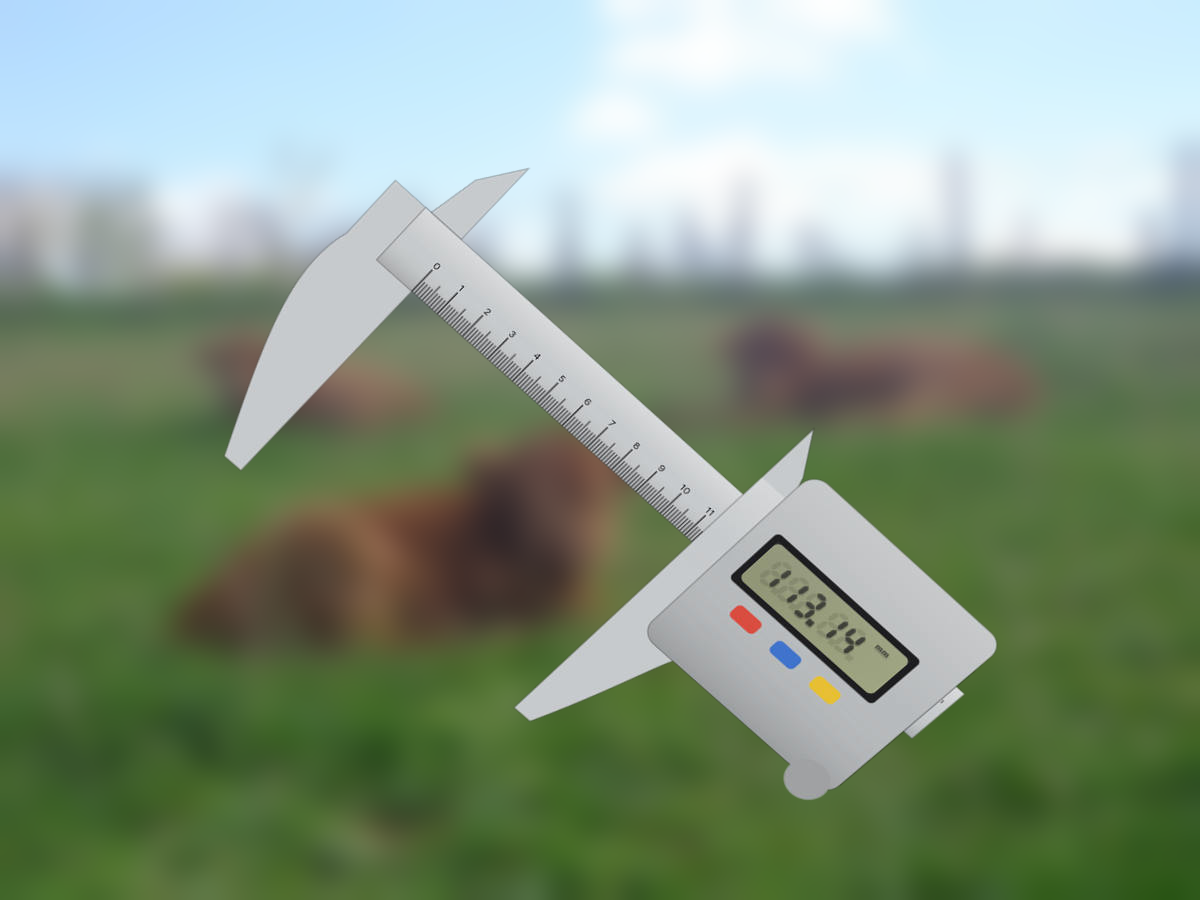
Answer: {"value": 113.14, "unit": "mm"}
